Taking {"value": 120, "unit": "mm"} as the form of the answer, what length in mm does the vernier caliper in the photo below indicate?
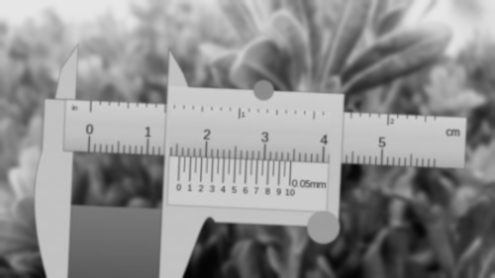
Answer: {"value": 15.5, "unit": "mm"}
